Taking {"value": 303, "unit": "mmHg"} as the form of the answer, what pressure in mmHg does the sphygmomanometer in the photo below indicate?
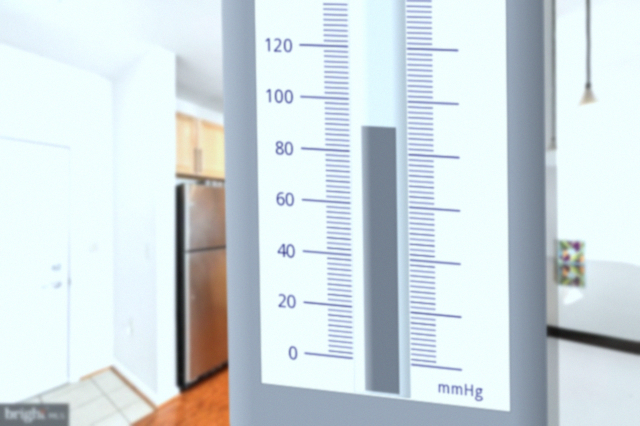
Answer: {"value": 90, "unit": "mmHg"}
